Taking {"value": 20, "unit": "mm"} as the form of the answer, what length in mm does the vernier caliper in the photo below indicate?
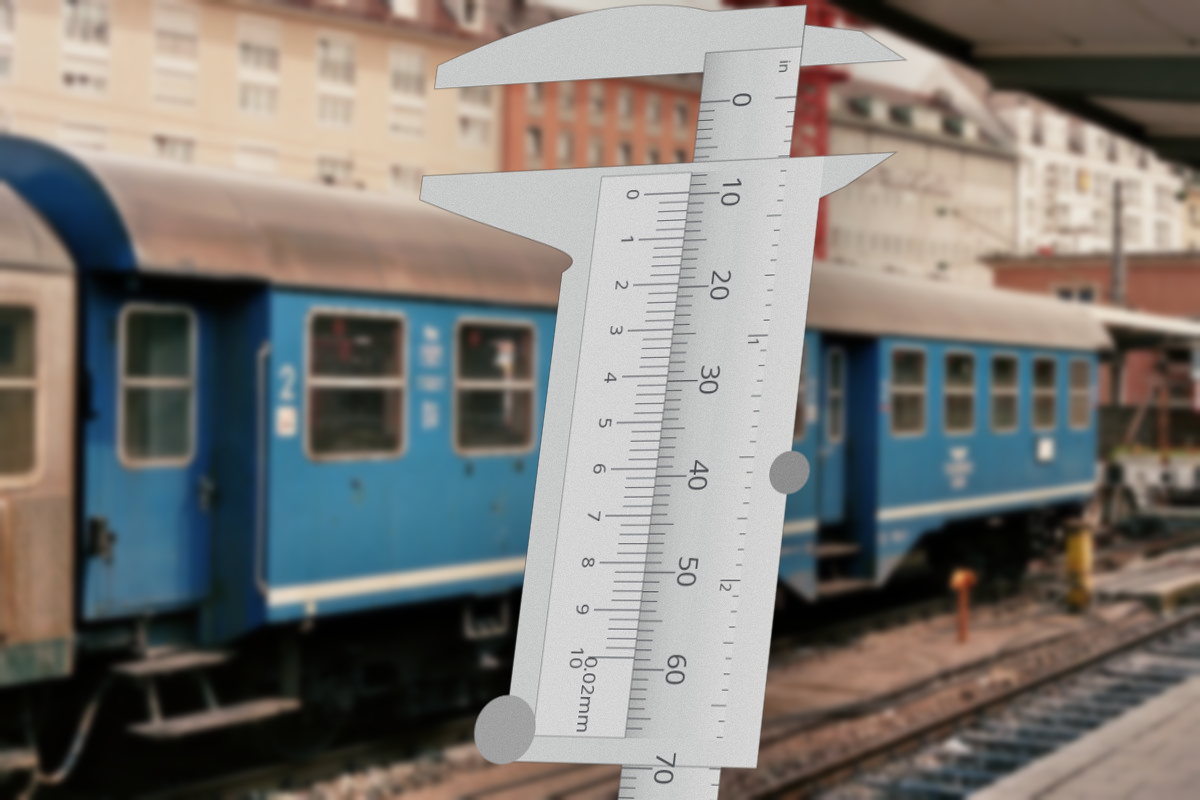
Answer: {"value": 9.8, "unit": "mm"}
